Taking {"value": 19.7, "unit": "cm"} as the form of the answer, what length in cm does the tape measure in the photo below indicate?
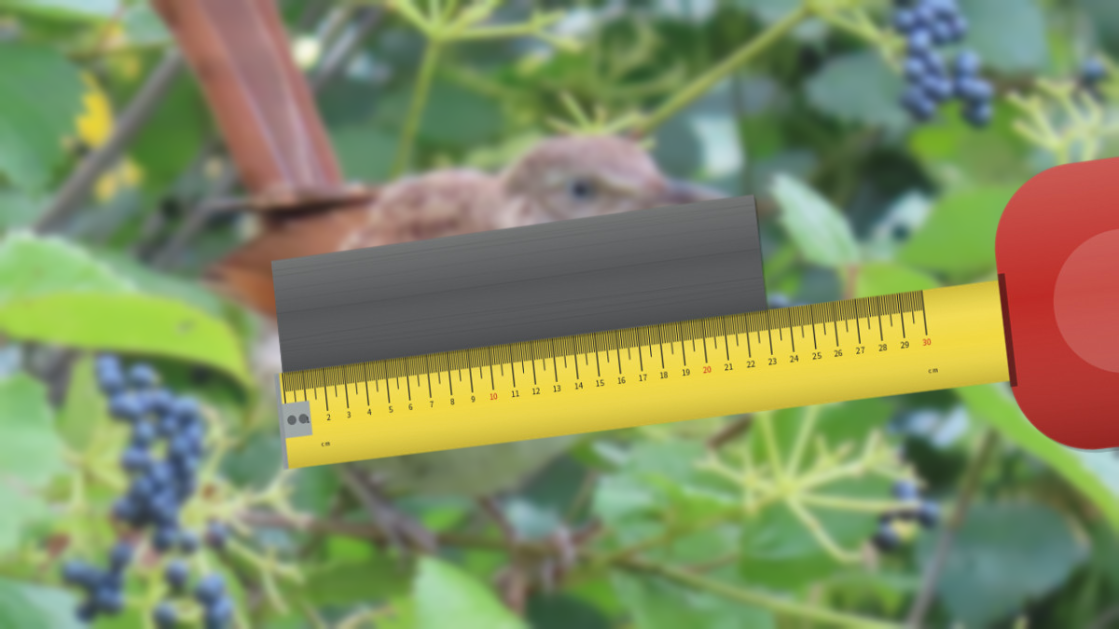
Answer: {"value": 23, "unit": "cm"}
